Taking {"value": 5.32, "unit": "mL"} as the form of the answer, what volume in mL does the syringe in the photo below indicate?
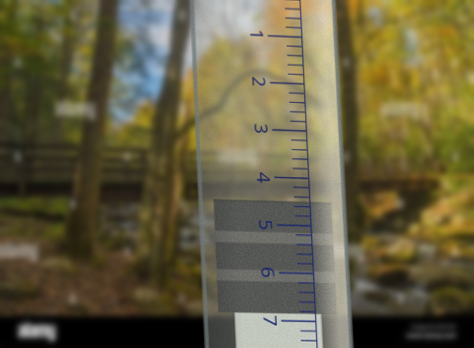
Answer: {"value": 4.5, "unit": "mL"}
